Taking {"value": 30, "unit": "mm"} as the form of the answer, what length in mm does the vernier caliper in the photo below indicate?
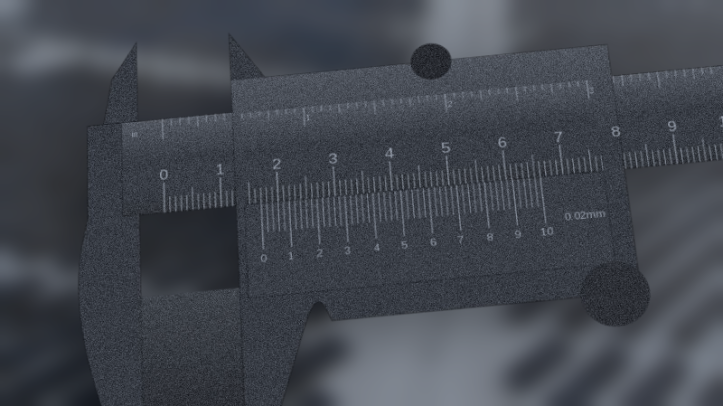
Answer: {"value": 17.0, "unit": "mm"}
